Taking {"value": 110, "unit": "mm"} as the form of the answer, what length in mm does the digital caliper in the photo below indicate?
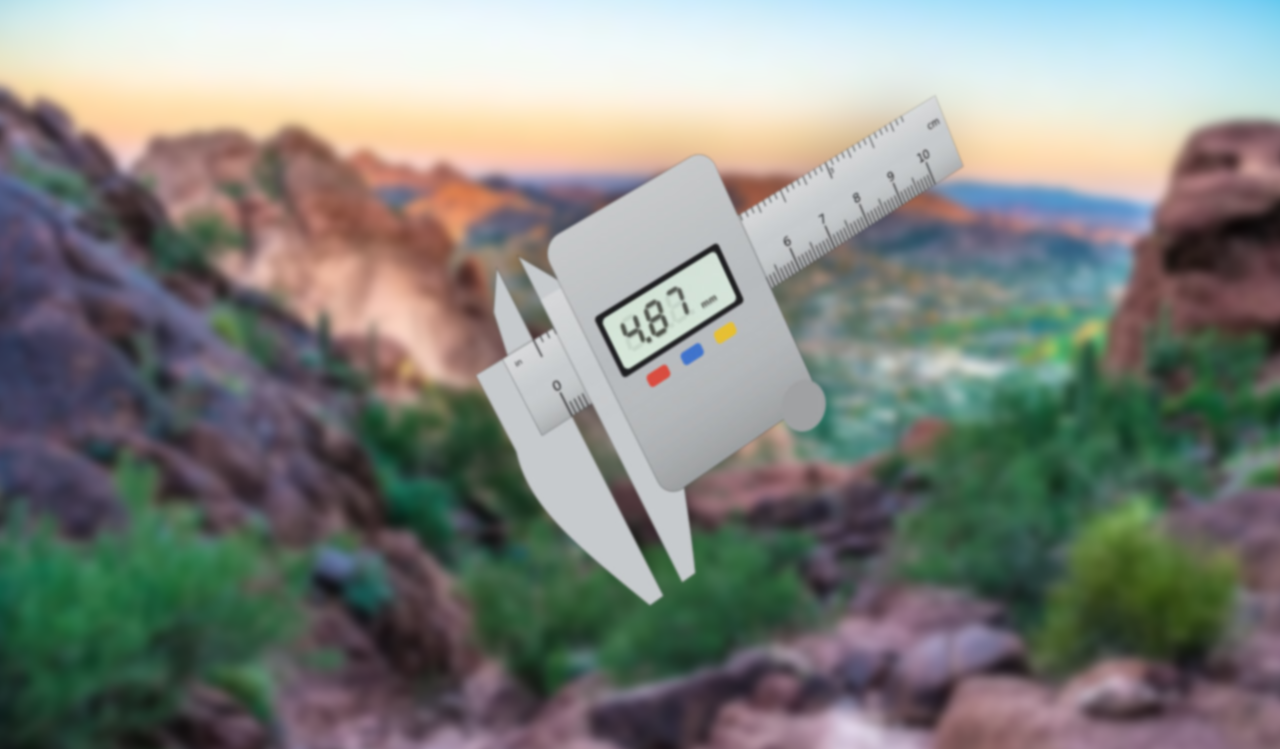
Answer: {"value": 4.87, "unit": "mm"}
